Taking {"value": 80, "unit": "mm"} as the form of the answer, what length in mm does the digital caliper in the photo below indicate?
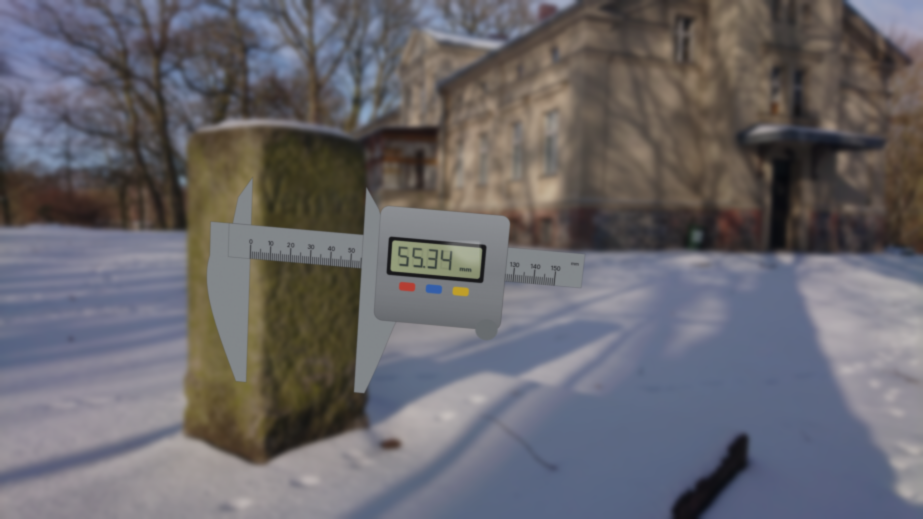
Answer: {"value": 55.34, "unit": "mm"}
